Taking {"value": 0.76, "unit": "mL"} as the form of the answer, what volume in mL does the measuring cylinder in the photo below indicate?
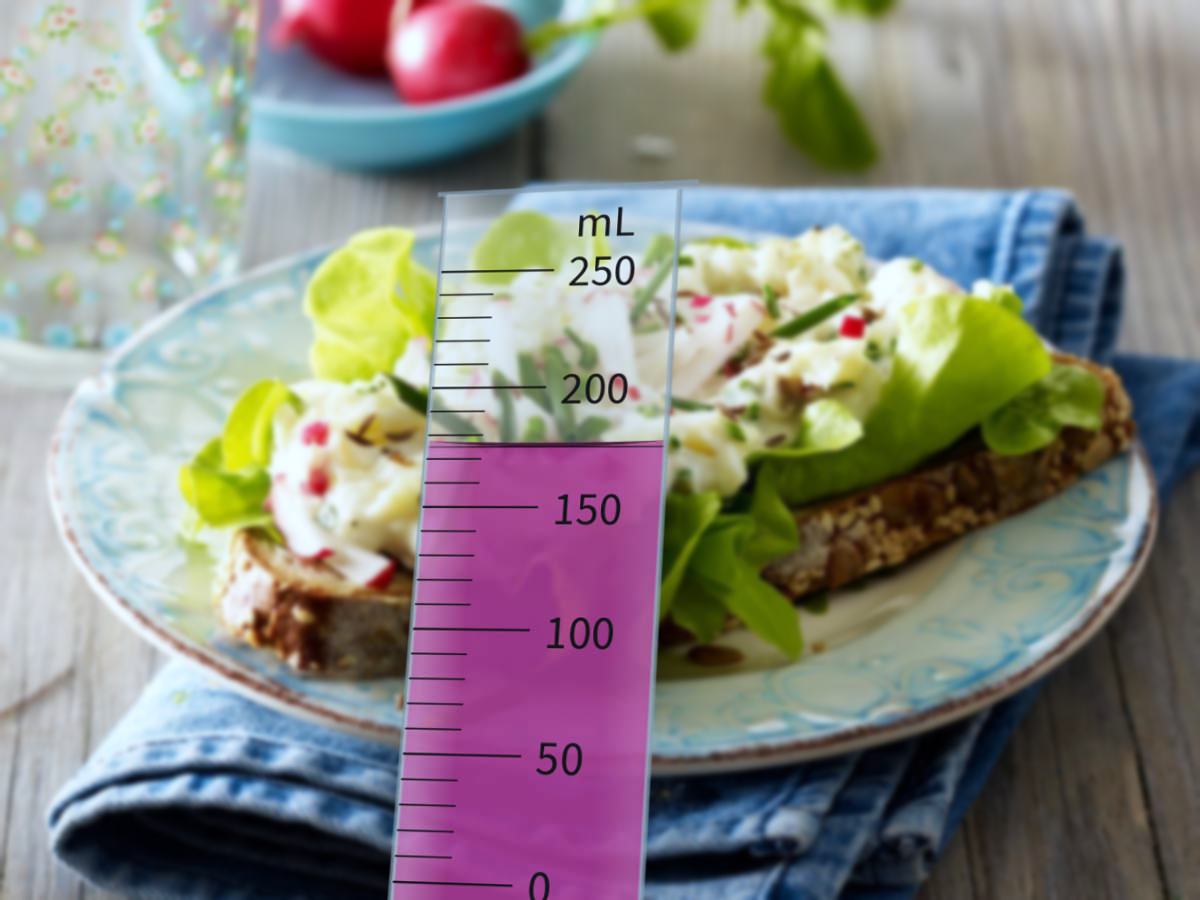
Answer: {"value": 175, "unit": "mL"}
